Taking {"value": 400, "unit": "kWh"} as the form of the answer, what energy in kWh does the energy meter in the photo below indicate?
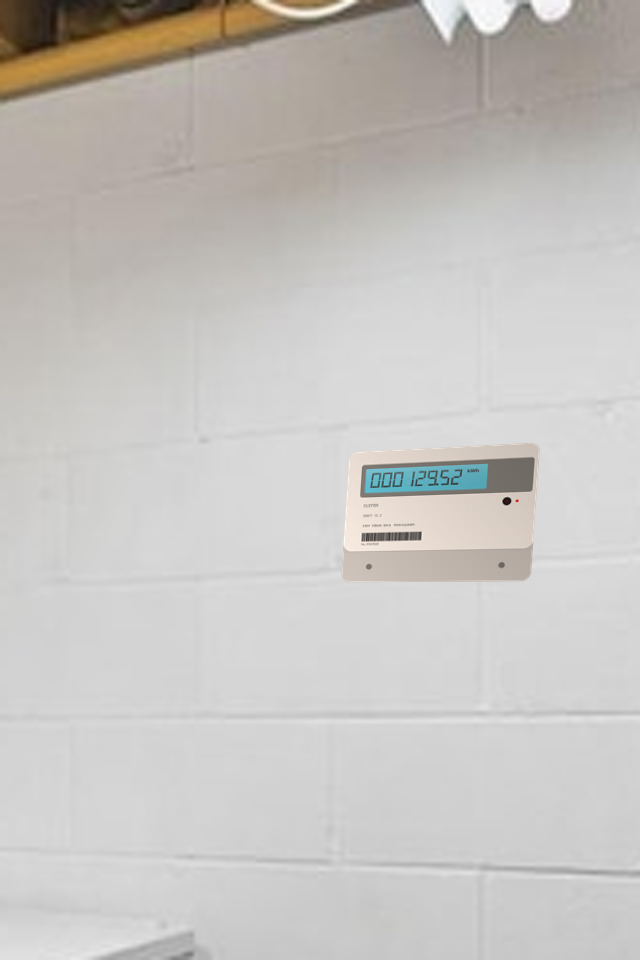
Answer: {"value": 129.52, "unit": "kWh"}
